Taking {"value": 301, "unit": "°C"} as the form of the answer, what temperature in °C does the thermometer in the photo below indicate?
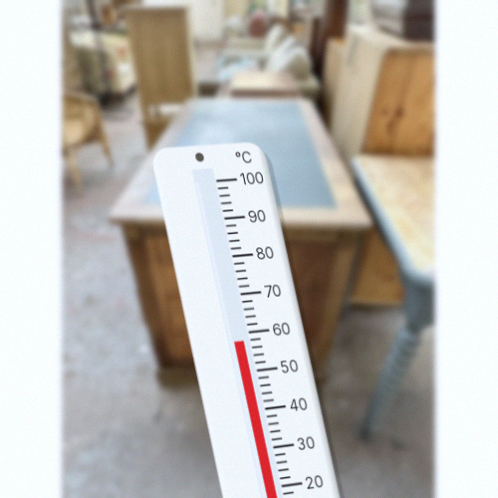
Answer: {"value": 58, "unit": "°C"}
